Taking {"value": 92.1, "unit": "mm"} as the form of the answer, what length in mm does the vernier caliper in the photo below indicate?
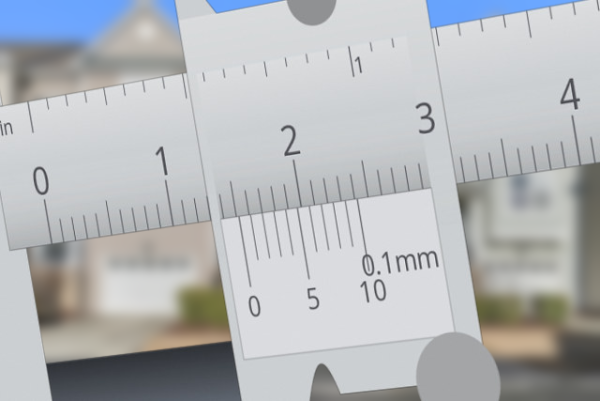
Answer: {"value": 15.2, "unit": "mm"}
